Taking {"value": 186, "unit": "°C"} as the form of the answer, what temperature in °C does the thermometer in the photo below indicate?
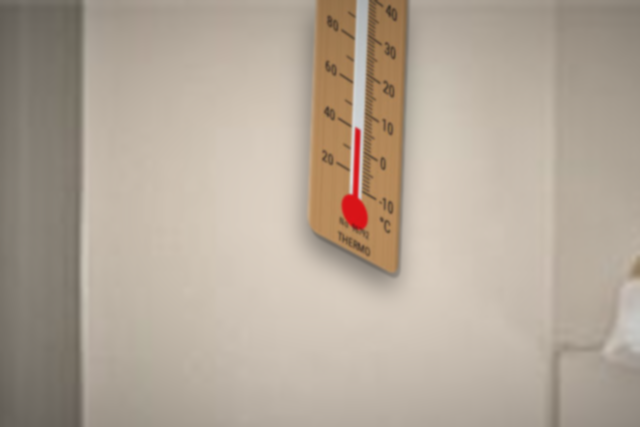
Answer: {"value": 5, "unit": "°C"}
